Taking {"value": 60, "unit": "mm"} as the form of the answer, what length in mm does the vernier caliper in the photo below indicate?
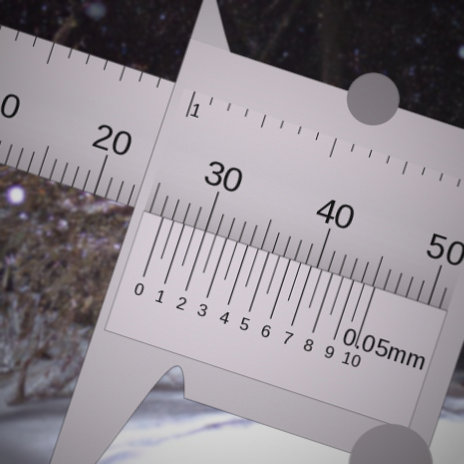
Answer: {"value": 26.2, "unit": "mm"}
